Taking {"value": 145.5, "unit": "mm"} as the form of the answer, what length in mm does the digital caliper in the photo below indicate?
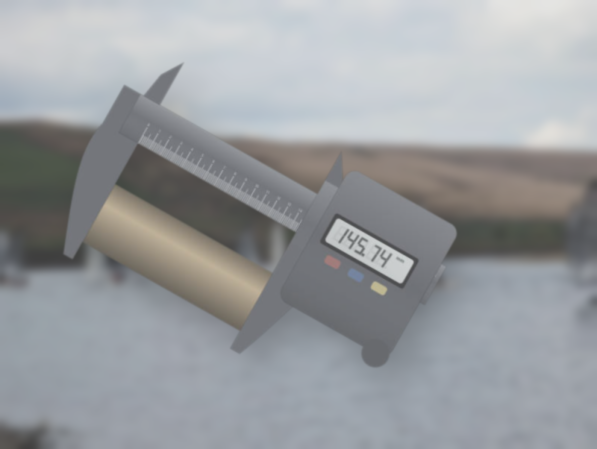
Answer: {"value": 145.74, "unit": "mm"}
